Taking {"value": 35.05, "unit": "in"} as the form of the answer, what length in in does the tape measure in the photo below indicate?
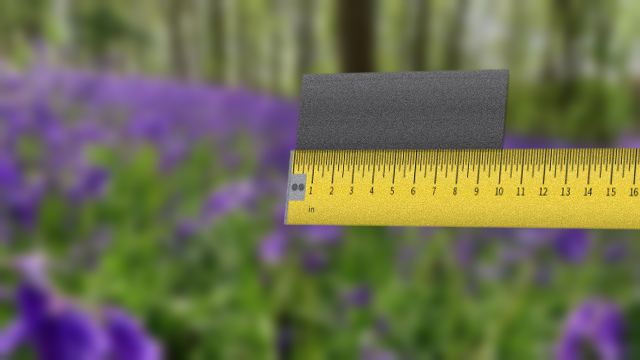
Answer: {"value": 10, "unit": "in"}
